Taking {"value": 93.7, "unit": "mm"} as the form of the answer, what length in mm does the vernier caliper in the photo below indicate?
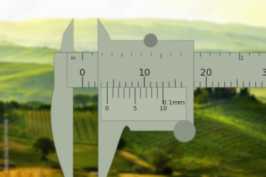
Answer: {"value": 4.0, "unit": "mm"}
